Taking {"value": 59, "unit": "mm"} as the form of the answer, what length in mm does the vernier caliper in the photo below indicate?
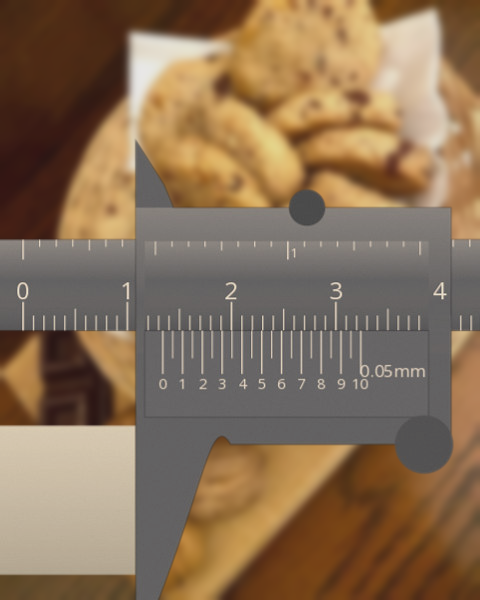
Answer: {"value": 13.4, "unit": "mm"}
